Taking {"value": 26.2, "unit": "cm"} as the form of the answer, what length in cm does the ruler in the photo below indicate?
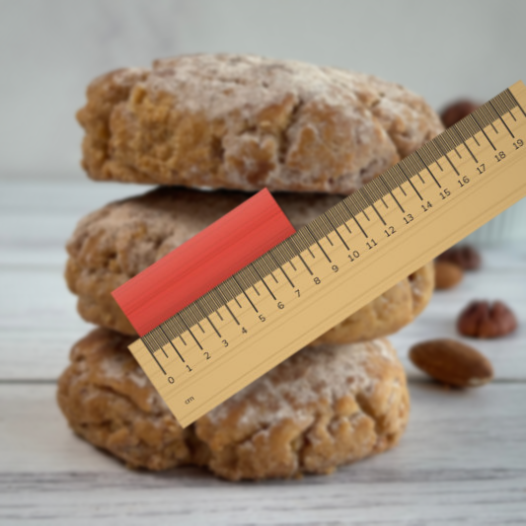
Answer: {"value": 8.5, "unit": "cm"}
